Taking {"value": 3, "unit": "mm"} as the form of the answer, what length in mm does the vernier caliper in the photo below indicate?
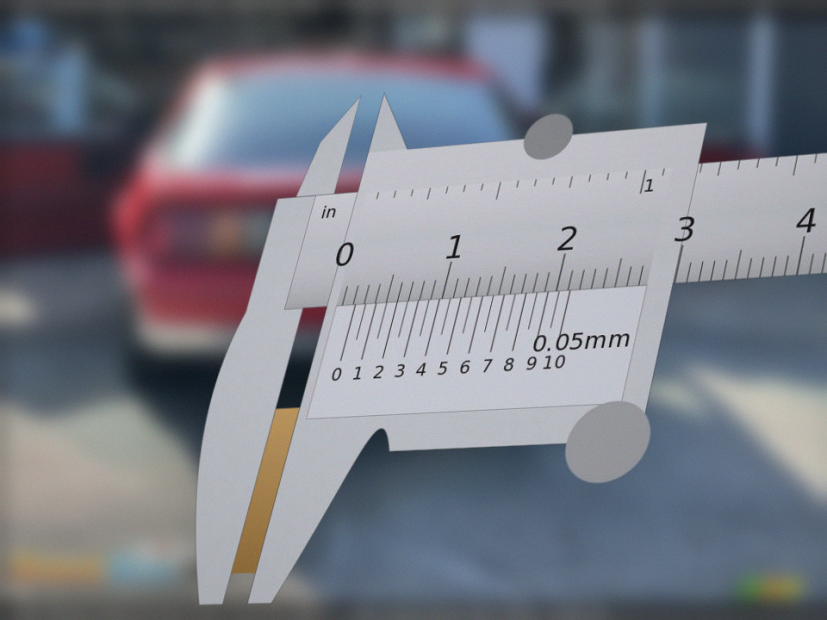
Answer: {"value": 2.2, "unit": "mm"}
